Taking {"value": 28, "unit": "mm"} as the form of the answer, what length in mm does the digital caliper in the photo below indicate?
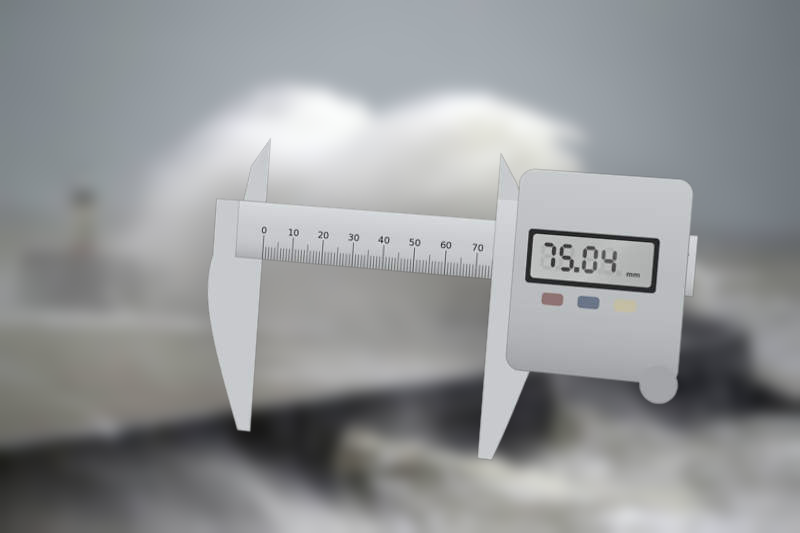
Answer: {"value": 75.04, "unit": "mm"}
